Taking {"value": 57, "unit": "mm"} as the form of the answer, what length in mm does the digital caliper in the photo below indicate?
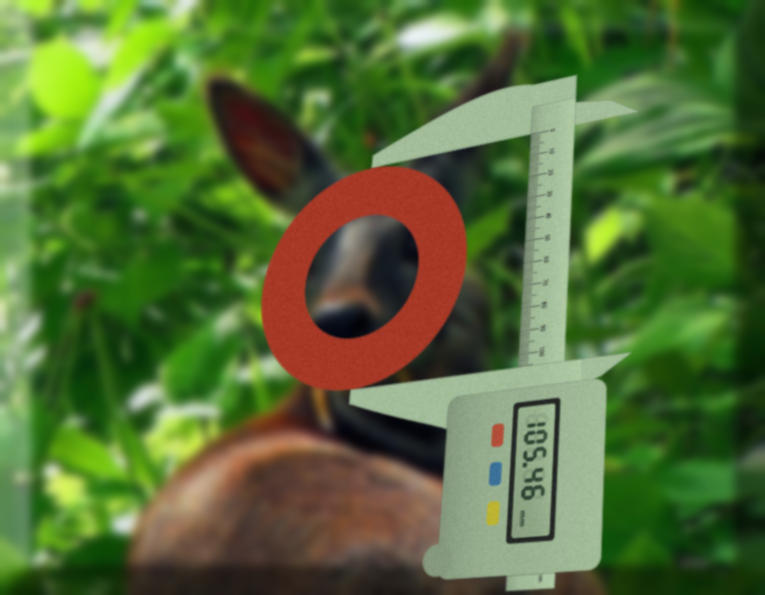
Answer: {"value": 105.46, "unit": "mm"}
